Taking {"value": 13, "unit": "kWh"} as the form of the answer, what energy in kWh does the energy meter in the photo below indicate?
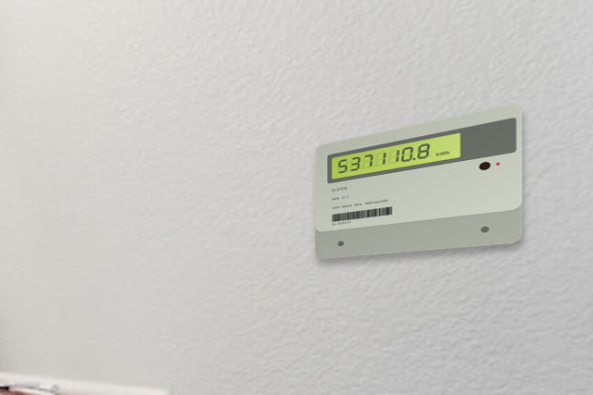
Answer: {"value": 537110.8, "unit": "kWh"}
